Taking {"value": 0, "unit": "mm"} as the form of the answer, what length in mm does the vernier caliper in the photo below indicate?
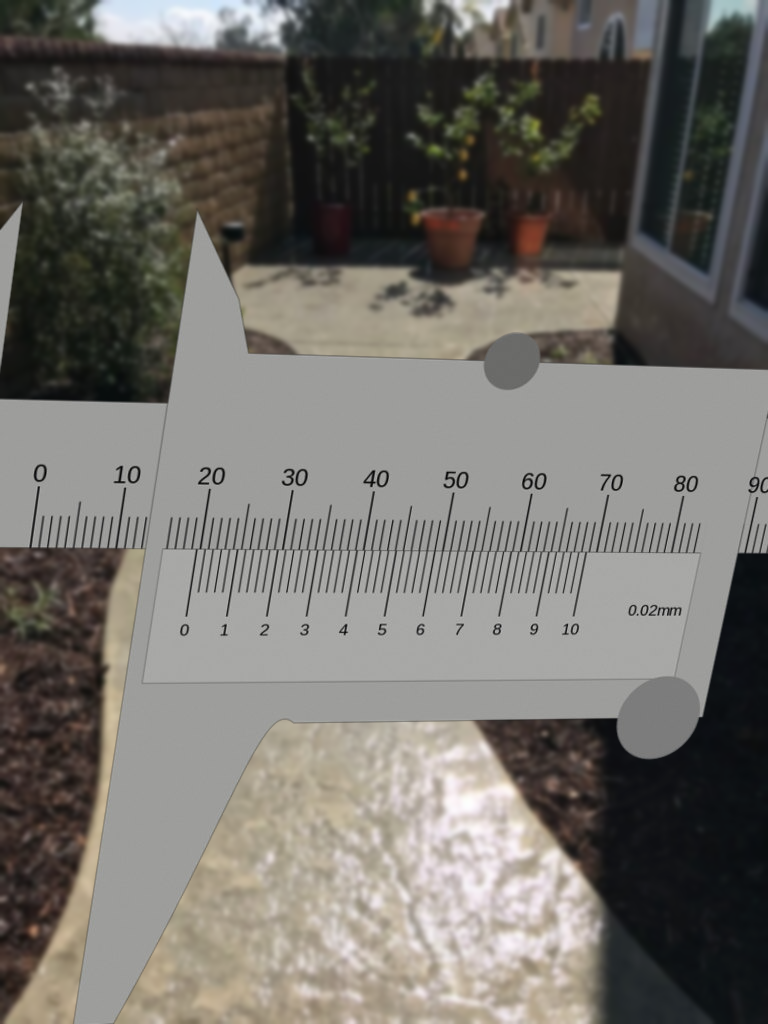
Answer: {"value": 19.6, "unit": "mm"}
